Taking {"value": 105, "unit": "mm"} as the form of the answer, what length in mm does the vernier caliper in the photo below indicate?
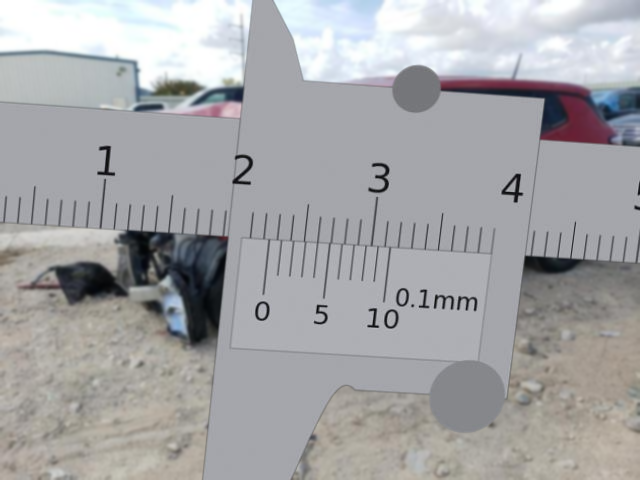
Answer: {"value": 22.4, "unit": "mm"}
